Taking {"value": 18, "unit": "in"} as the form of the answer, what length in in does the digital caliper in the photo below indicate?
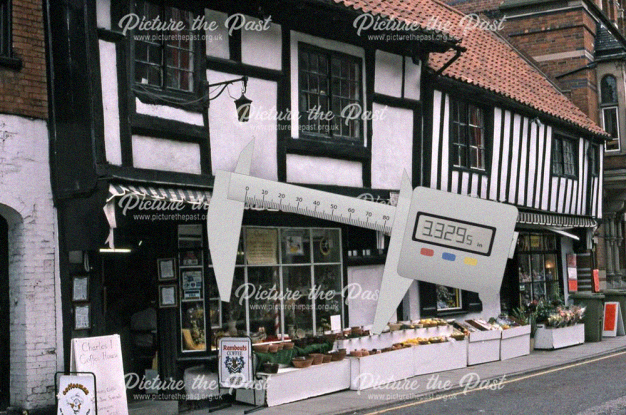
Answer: {"value": 3.3295, "unit": "in"}
